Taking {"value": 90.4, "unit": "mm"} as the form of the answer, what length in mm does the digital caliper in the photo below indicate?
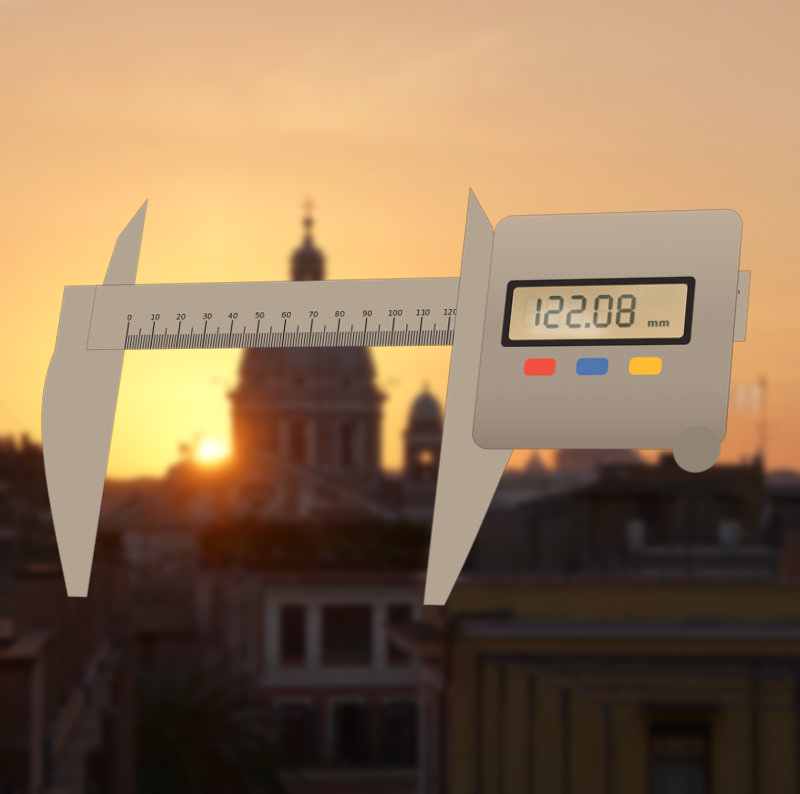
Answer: {"value": 122.08, "unit": "mm"}
